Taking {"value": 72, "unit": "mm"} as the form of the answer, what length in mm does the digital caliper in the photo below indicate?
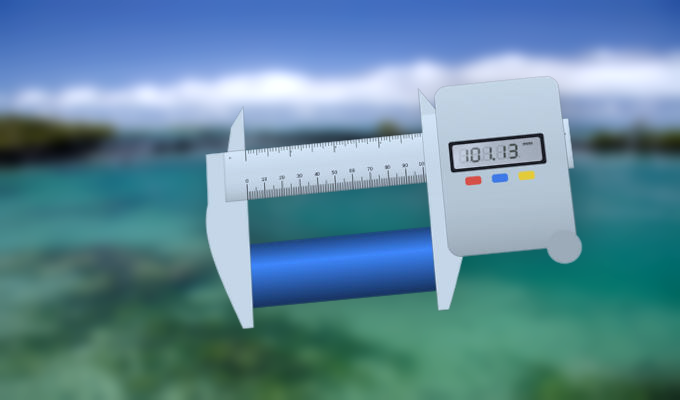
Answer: {"value": 101.13, "unit": "mm"}
